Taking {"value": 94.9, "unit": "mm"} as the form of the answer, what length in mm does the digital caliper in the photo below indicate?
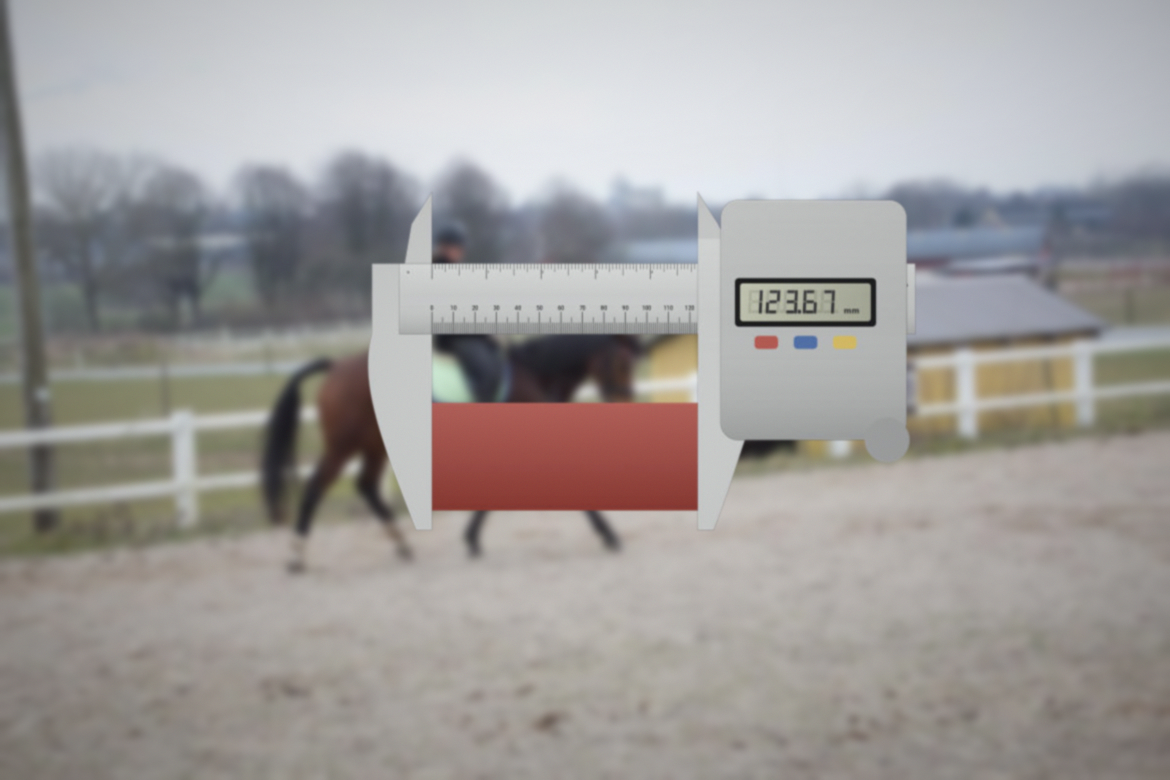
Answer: {"value": 123.67, "unit": "mm"}
